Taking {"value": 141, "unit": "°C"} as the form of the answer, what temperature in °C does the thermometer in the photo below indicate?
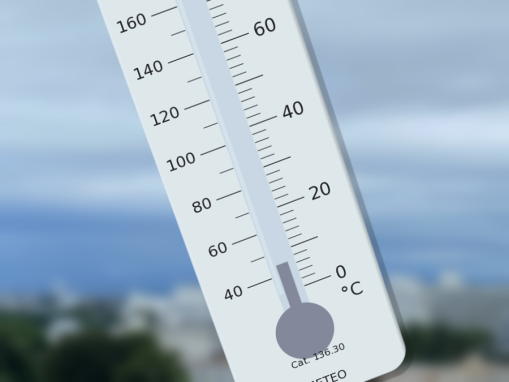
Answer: {"value": 7, "unit": "°C"}
